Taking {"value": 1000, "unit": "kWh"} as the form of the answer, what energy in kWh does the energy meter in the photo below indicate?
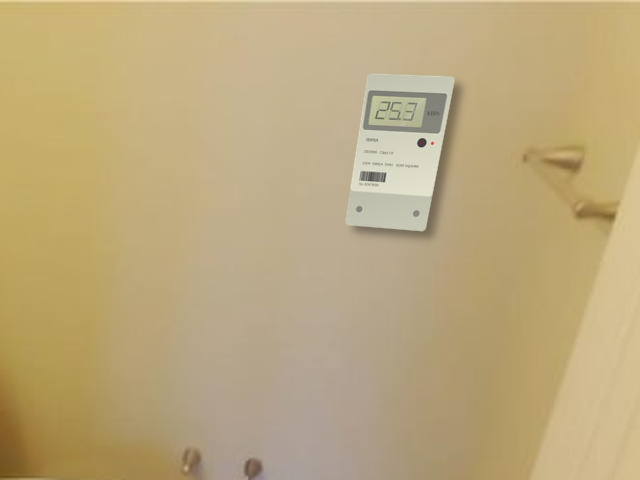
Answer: {"value": 25.3, "unit": "kWh"}
